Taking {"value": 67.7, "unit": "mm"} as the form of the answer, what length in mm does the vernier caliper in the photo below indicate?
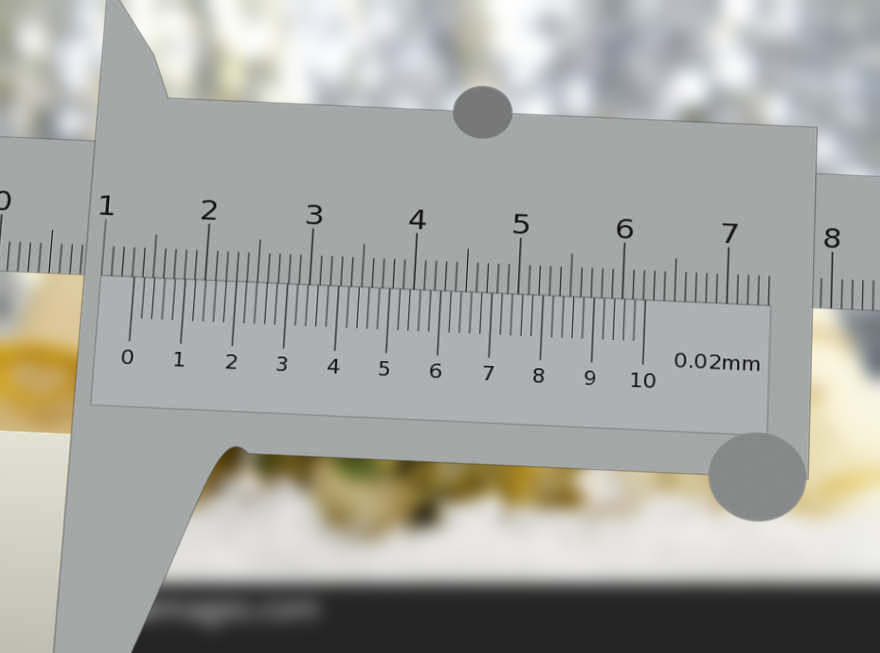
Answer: {"value": 13.2, "unit": "mm"}
